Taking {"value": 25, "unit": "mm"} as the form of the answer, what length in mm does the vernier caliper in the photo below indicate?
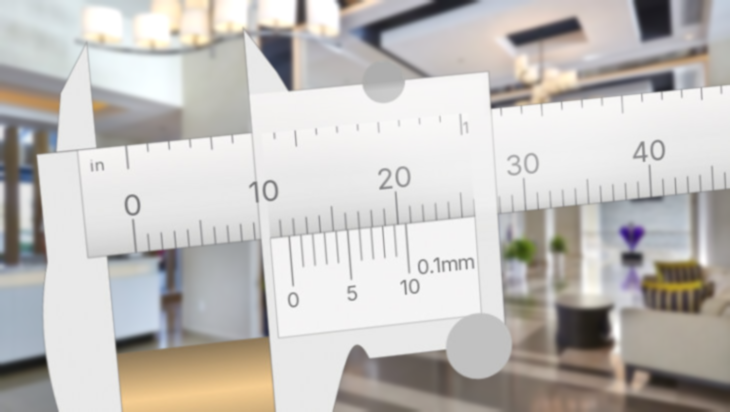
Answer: {"value": 11.6, "unit": "mm"}
